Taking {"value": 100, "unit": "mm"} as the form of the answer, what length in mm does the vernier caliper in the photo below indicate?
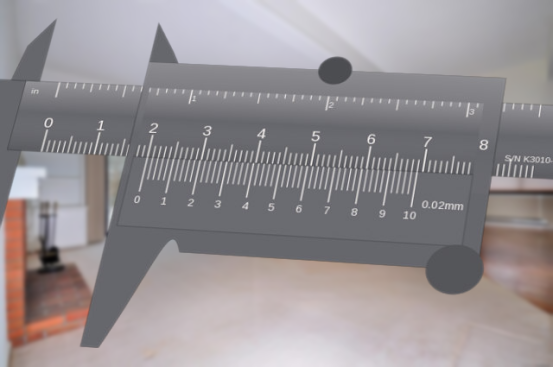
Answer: {"value": 20.0, "unit": "mm"}
